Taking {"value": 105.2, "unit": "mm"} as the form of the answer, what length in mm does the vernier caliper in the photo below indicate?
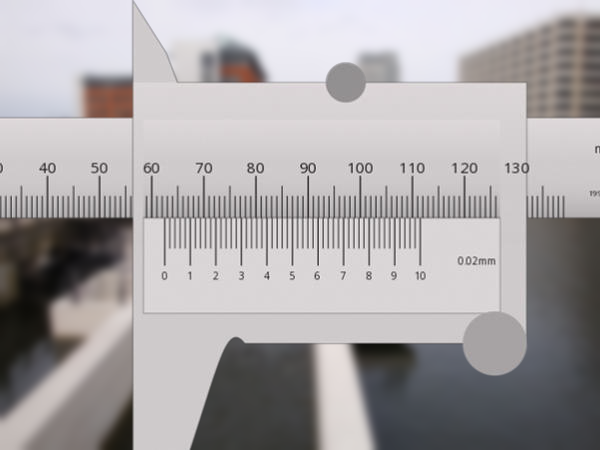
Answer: {"value": 62.5, "unit": "mm"}
